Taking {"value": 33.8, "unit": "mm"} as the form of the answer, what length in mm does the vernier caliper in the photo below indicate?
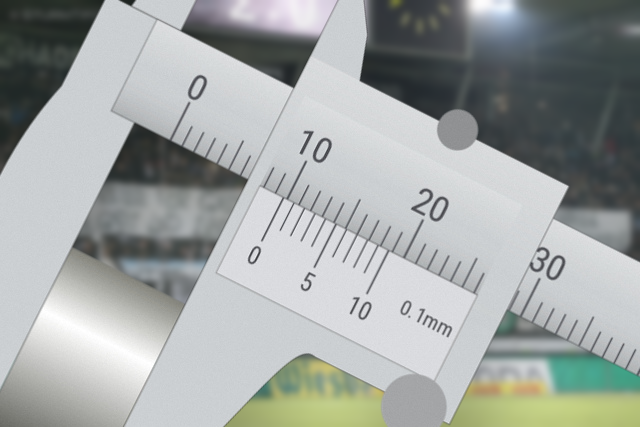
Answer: {"value": 9.7, "unit": "mm"}
